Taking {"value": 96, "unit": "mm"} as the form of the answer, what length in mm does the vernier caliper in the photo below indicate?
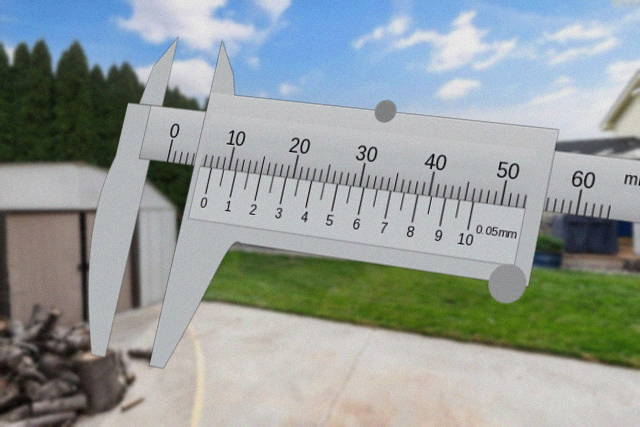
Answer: {"value": 7.2, "unit": "mm"}
